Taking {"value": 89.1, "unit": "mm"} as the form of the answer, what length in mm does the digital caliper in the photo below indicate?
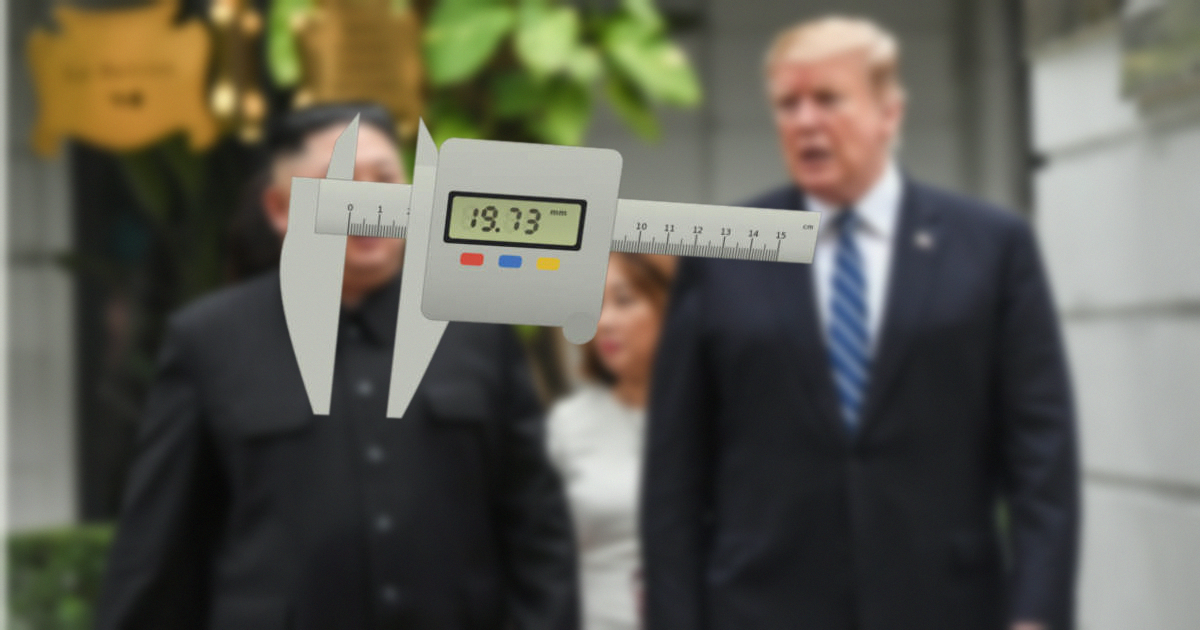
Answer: {"value": 19.73, "unit": "mm"}
